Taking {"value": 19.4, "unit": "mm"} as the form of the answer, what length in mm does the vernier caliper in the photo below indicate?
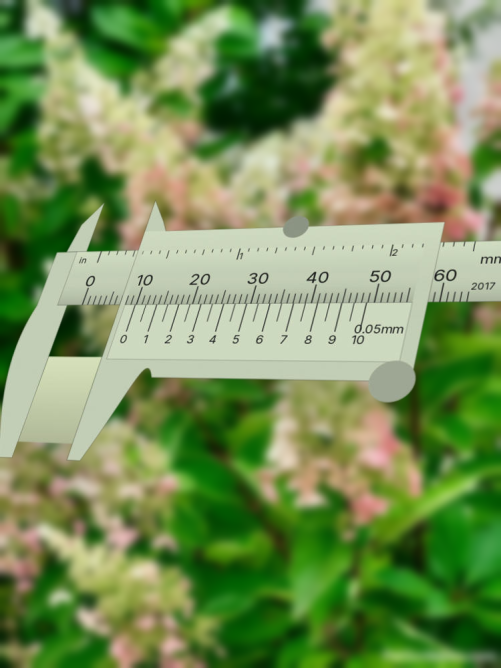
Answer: {"value": 9.8, "unit": "mm"}
